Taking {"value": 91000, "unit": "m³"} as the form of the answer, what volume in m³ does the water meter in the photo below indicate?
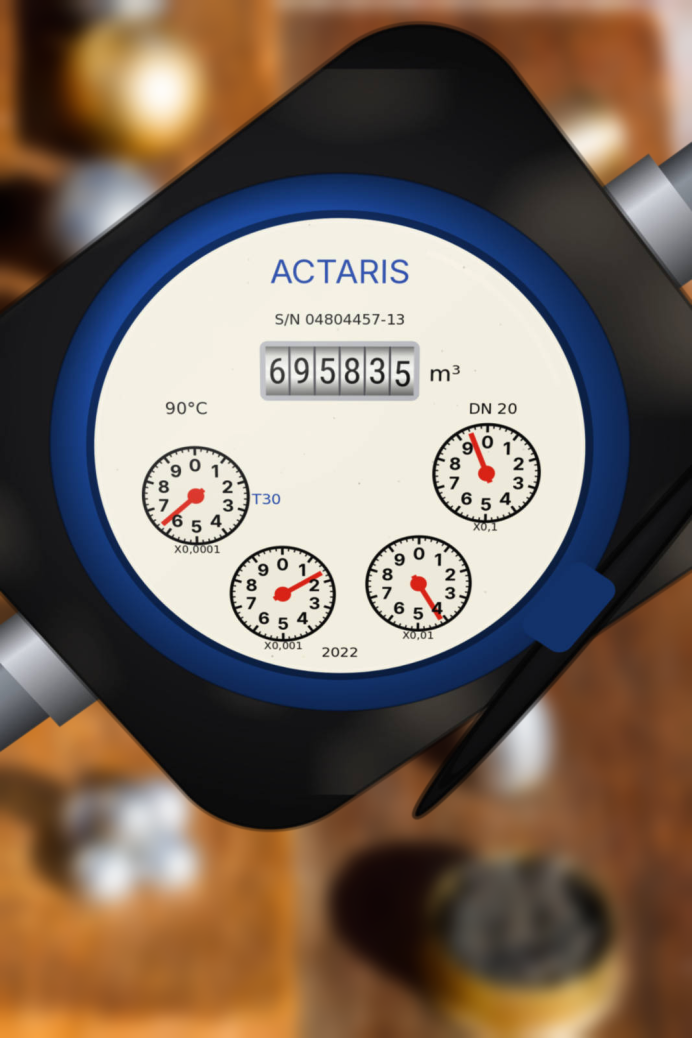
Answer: {"value": 695834.9416, "unit": "m³"}
